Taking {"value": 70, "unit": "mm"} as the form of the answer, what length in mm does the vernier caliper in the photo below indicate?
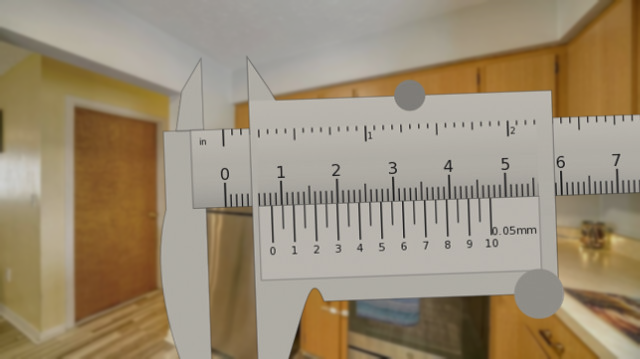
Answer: {"value": 8.2, "unit": "mm"}
